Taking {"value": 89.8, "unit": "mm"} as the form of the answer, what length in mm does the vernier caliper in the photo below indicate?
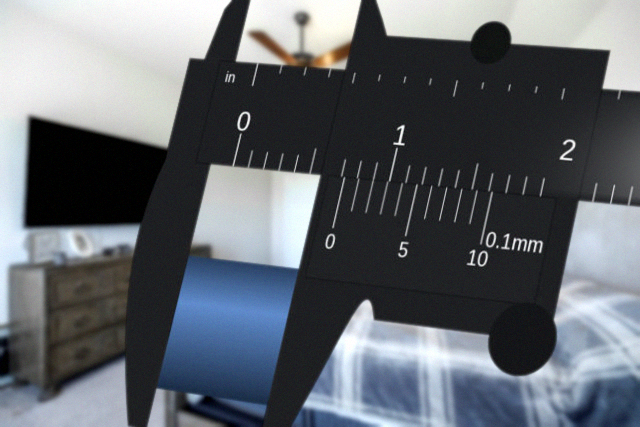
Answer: {"value": 7.2, "unit": "mm"}
